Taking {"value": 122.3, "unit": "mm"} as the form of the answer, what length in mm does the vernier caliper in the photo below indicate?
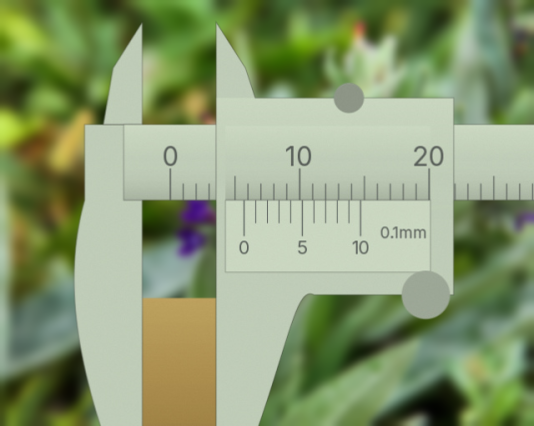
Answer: {"value": 5.7, "unit": "mm"}
